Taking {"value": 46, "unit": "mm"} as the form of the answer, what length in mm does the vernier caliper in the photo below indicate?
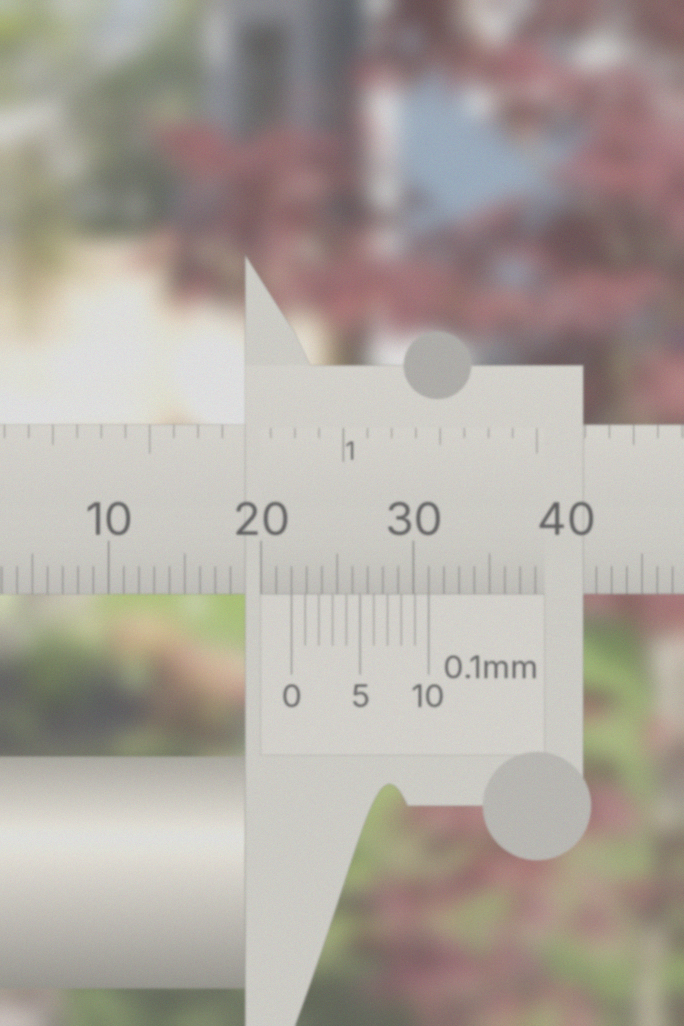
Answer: {"value": 22.0, "unit": "mm"}
